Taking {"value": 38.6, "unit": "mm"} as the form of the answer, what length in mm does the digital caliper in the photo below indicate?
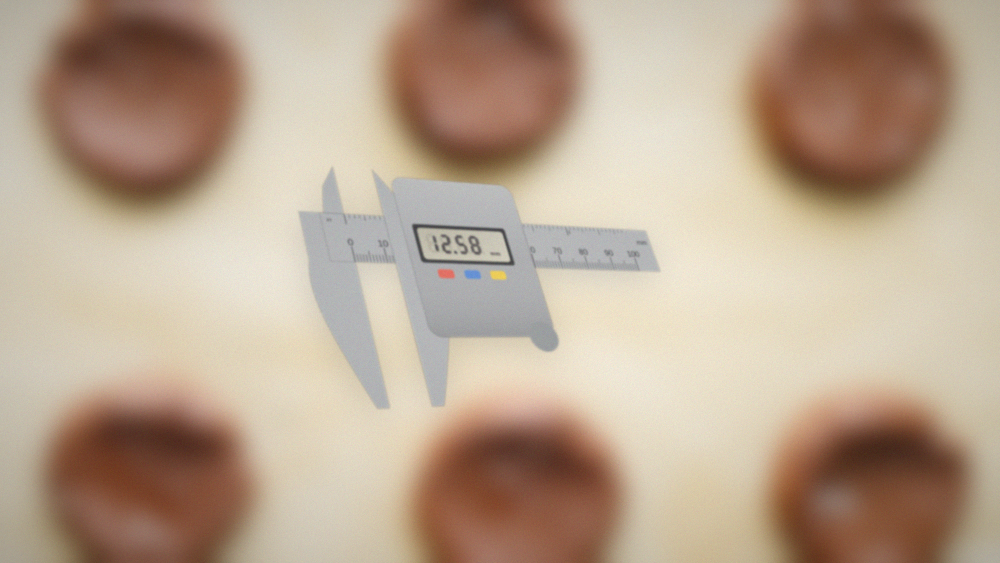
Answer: {"value": 12.58, "unit": "mm"}
